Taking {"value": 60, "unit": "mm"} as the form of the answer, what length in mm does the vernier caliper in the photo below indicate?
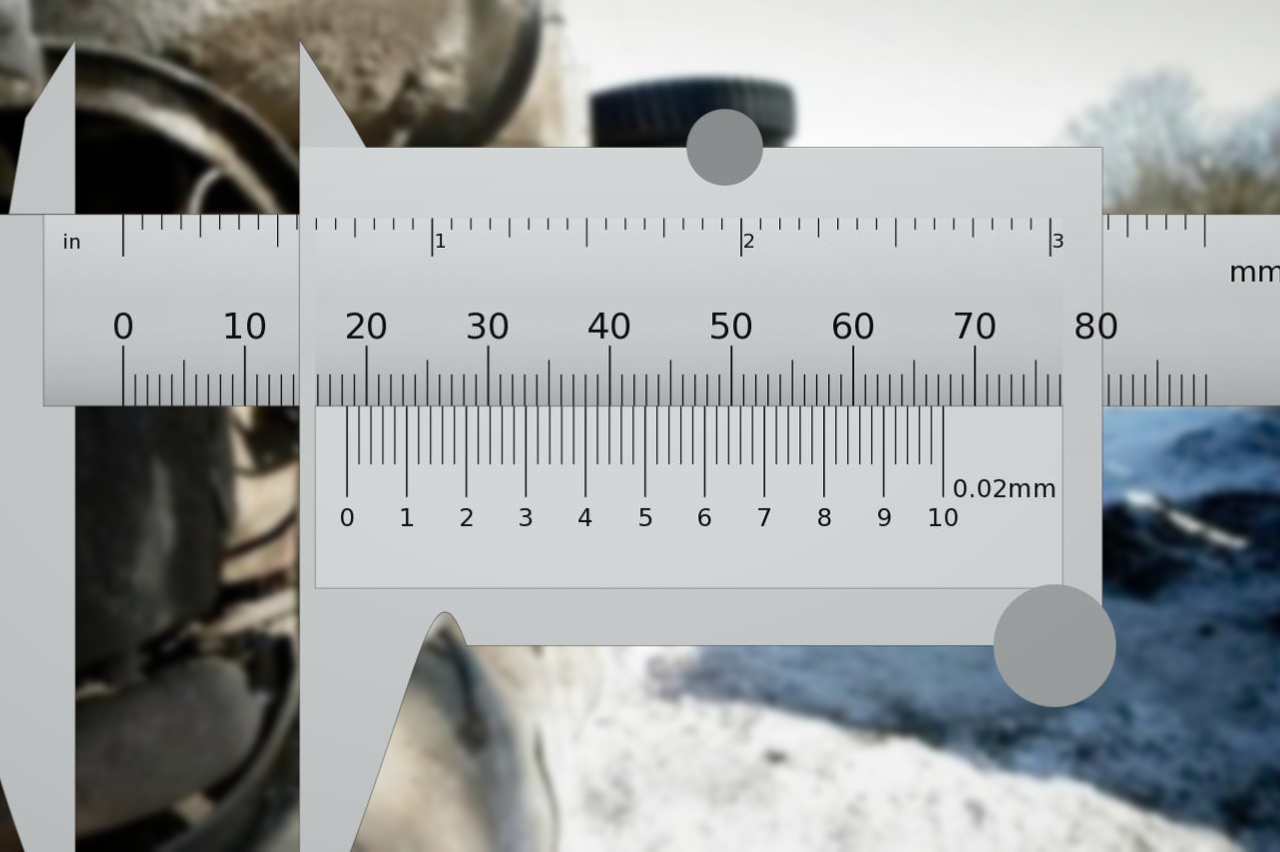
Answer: {"value": 18.4, "unit": "mm"}
